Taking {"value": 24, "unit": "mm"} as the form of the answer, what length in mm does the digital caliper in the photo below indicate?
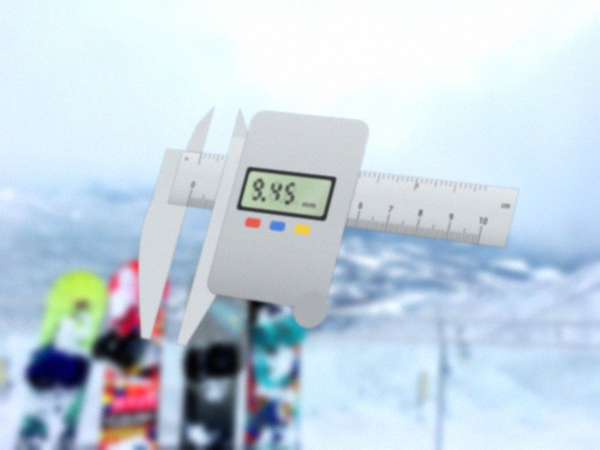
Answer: {"value": 9.45, "unit": "mm"}
